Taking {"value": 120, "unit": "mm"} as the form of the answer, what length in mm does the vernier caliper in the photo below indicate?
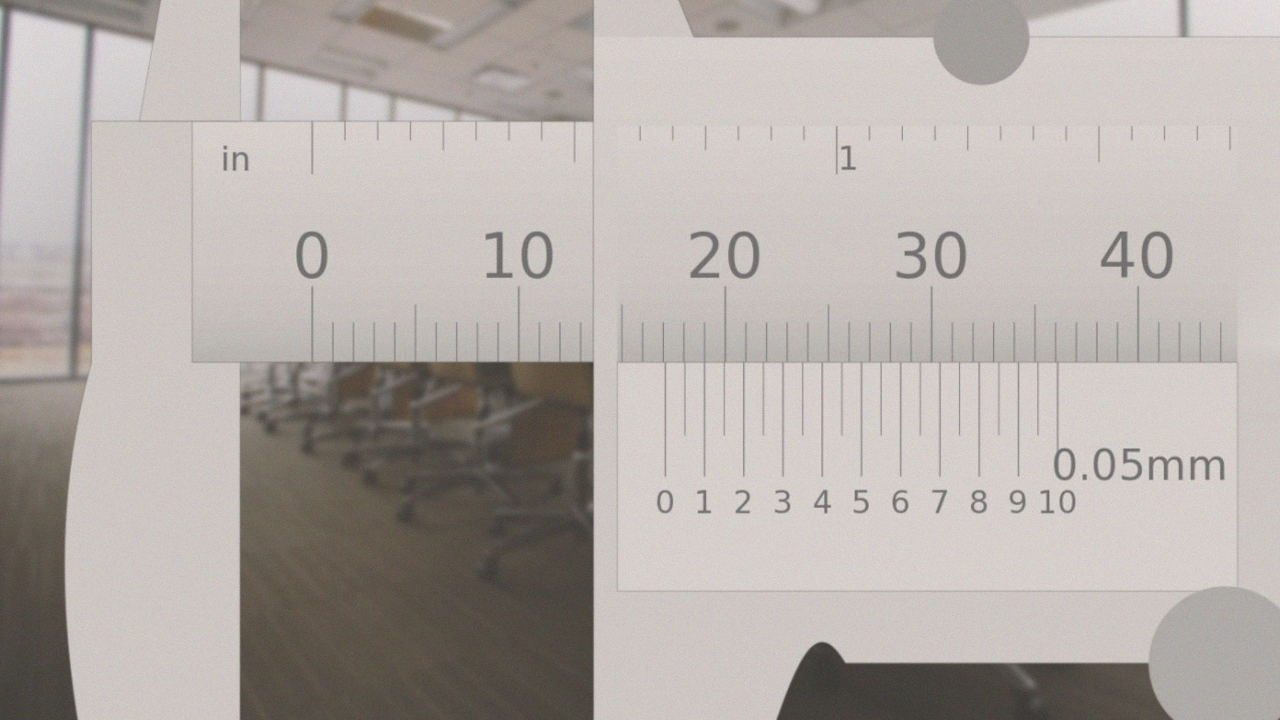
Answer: {"value": 17.1, "unit": "mm"}
